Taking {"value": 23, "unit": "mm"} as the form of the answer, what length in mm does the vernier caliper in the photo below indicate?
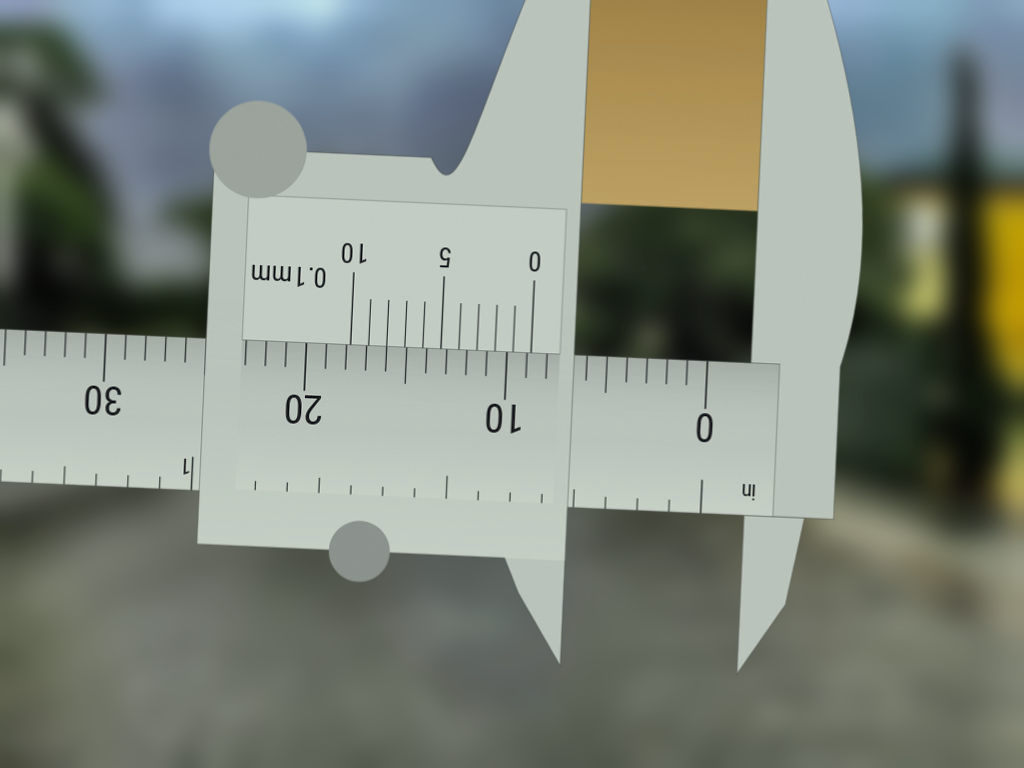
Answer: {"value": 8.8, "unit": "mm"}
